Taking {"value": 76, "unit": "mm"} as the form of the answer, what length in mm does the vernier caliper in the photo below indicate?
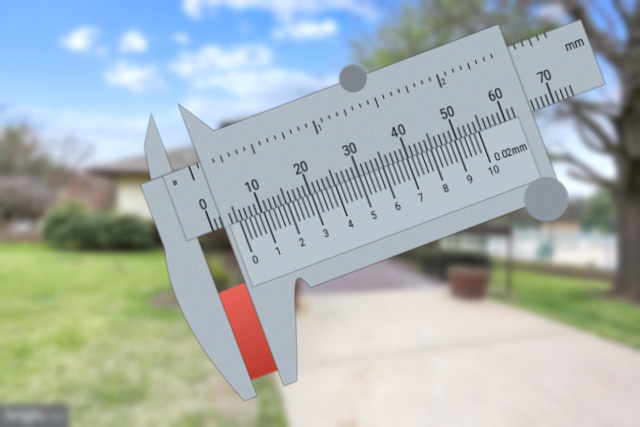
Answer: {"value": 5.5, "unit": "mm"}
